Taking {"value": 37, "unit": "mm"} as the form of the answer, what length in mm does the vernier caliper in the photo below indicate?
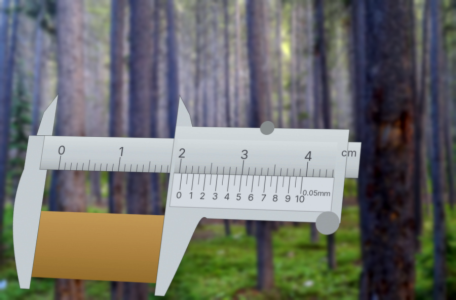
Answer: {"value": 20.4, "unit": "mm"}
